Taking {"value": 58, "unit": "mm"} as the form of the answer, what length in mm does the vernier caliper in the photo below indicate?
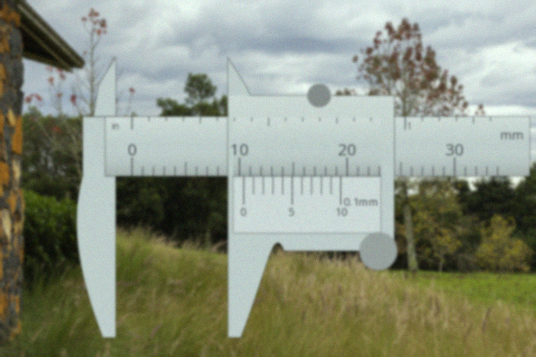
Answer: {"value": 10.4, "unit": "mm"}
